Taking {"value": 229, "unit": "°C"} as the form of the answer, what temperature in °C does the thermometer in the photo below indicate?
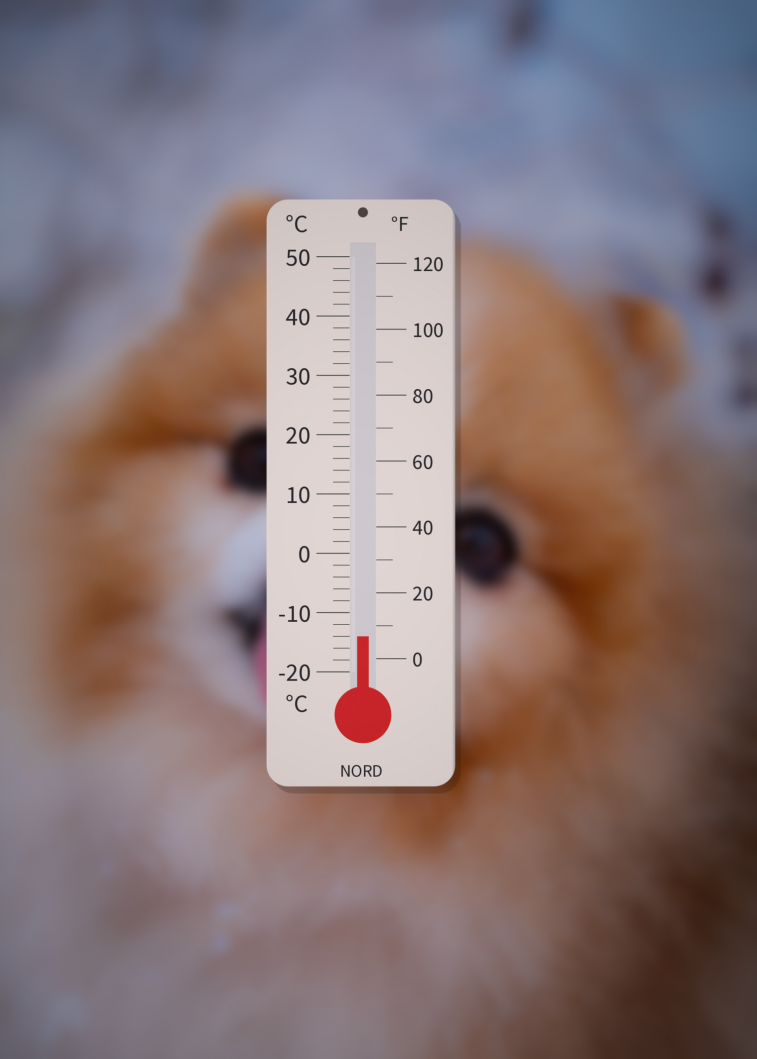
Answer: {"value": -14, "unit": "°C"}
